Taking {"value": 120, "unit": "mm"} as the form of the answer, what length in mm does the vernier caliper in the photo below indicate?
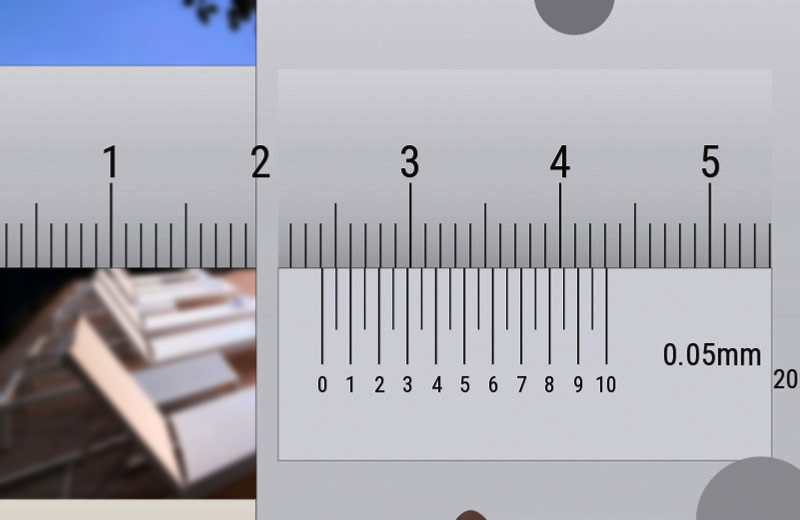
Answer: {"value": 24.1, "unit": "mm"}
